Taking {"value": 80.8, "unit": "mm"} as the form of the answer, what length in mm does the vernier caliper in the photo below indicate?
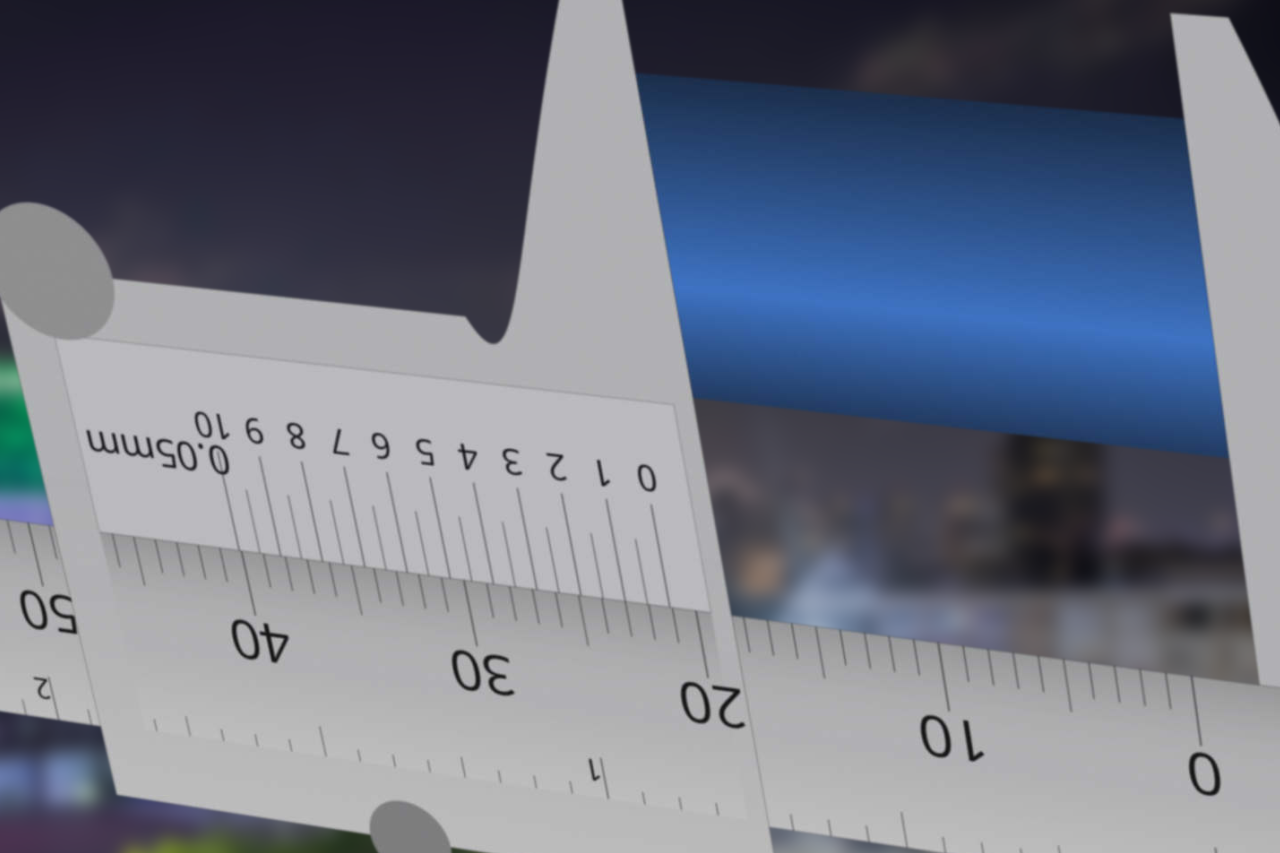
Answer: {"value": 21.1, "unit": "mm"}
